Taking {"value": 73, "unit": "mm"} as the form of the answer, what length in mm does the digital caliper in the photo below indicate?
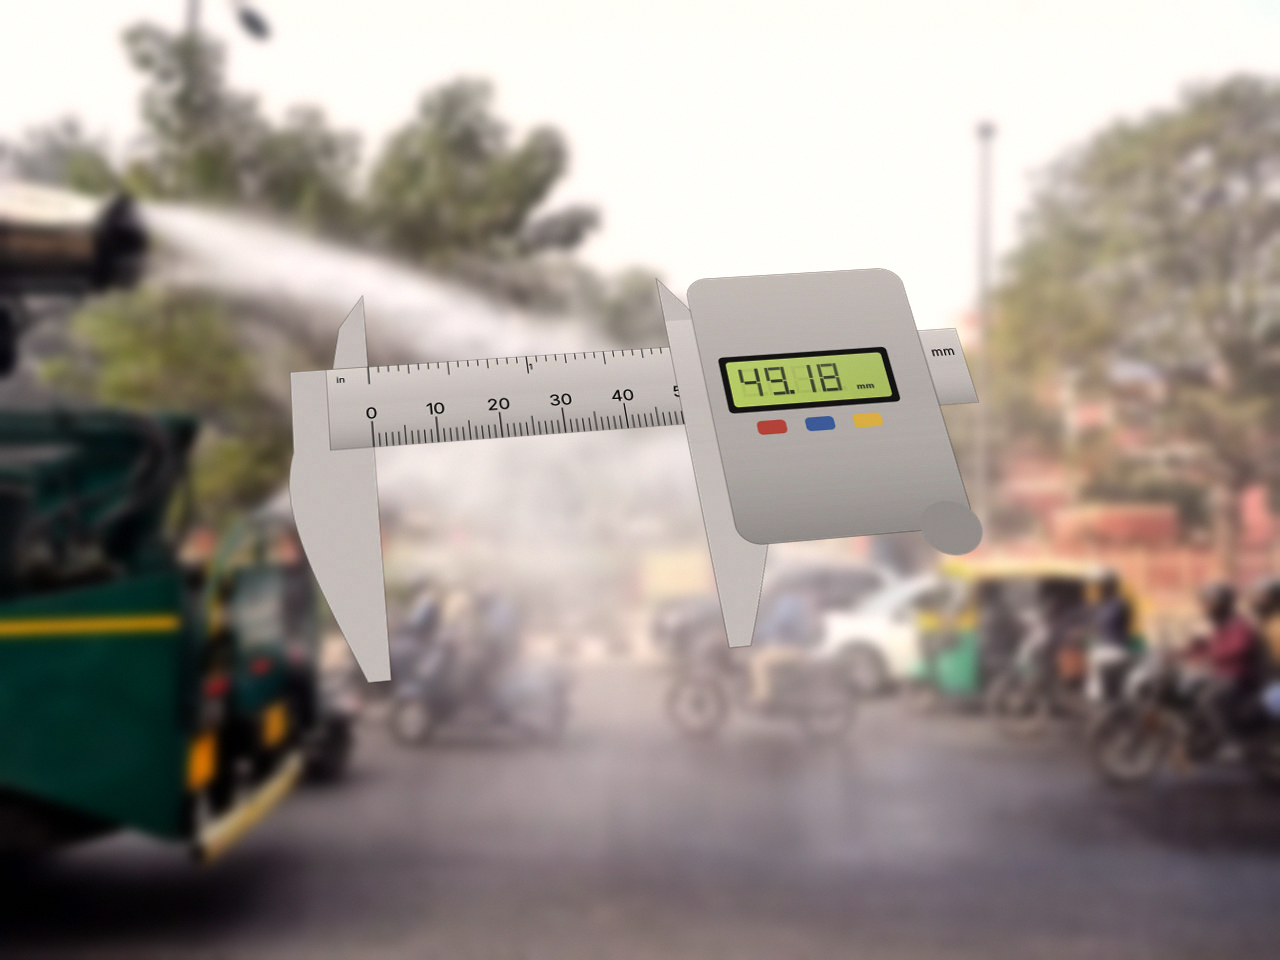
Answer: {"value": 49.18, "unit": "mm"}
